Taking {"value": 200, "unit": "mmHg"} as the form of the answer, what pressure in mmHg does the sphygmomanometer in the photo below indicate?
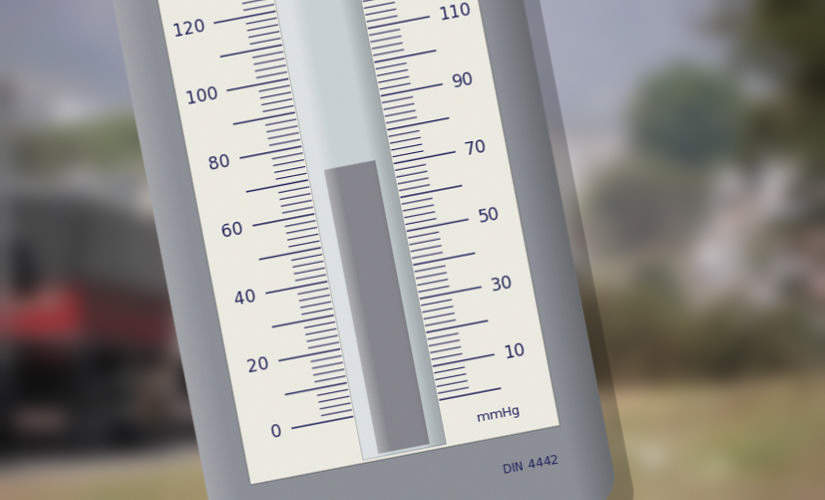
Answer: {"value": 72, "unit": "mmHg"}
